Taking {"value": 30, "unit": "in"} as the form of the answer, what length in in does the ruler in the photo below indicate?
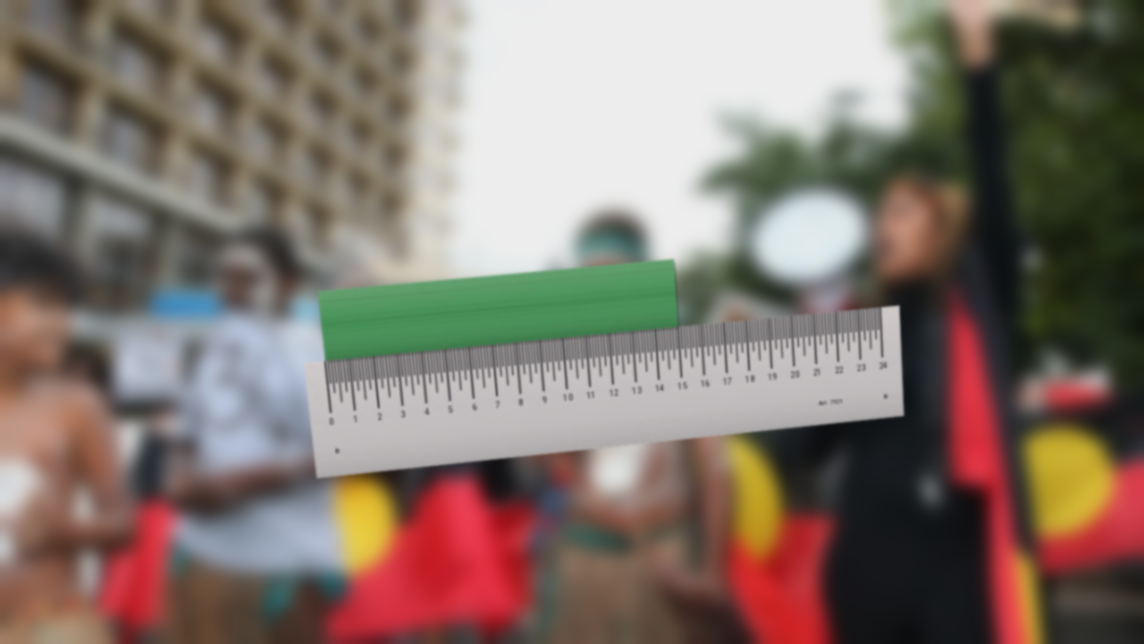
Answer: {"value": 15, "unit": "in"}
